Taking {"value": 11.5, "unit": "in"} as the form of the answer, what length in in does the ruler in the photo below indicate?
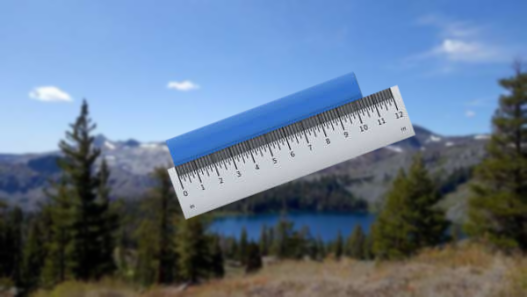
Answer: {"value": 10.5, "unit": "in"}
